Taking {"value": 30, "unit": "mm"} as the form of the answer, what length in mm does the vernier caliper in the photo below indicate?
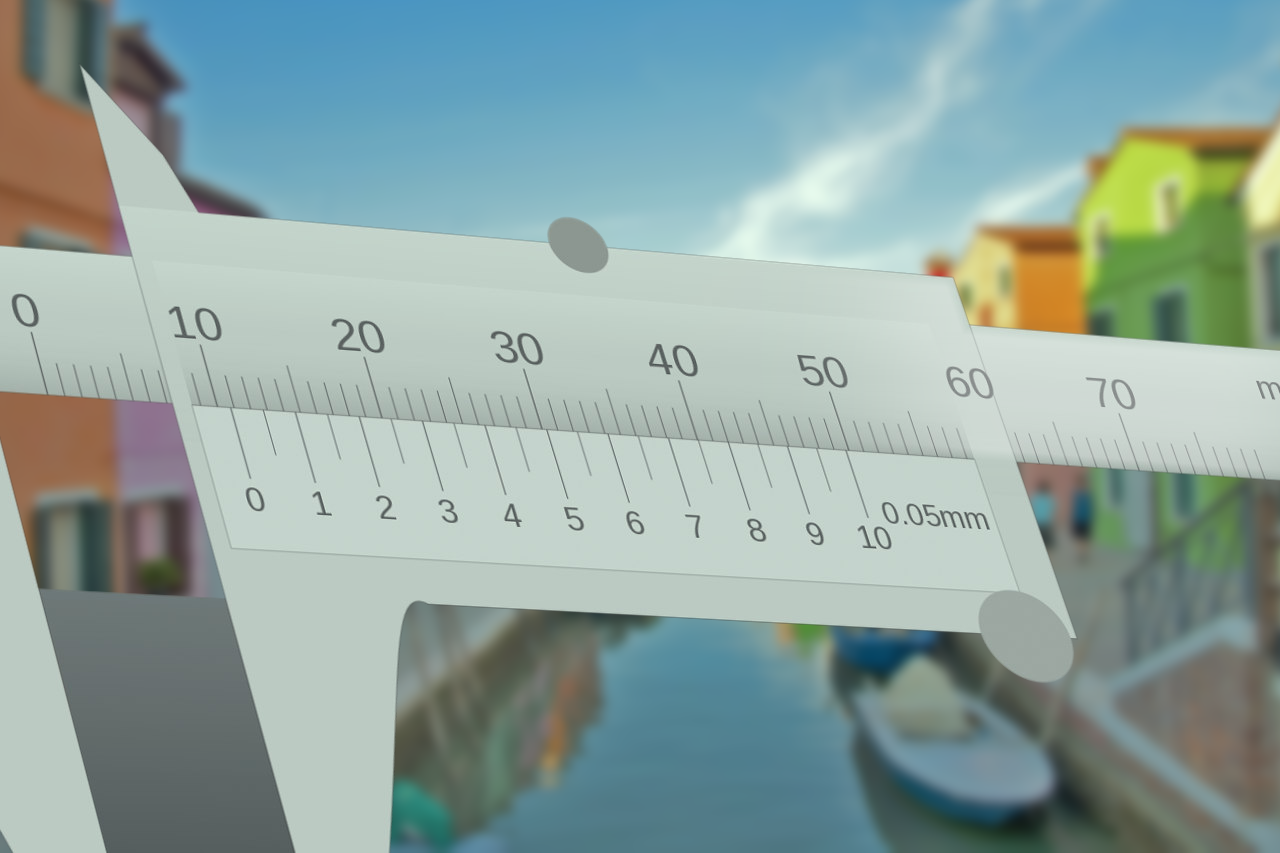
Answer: {"value": 10.8, "unit": "mm"}
